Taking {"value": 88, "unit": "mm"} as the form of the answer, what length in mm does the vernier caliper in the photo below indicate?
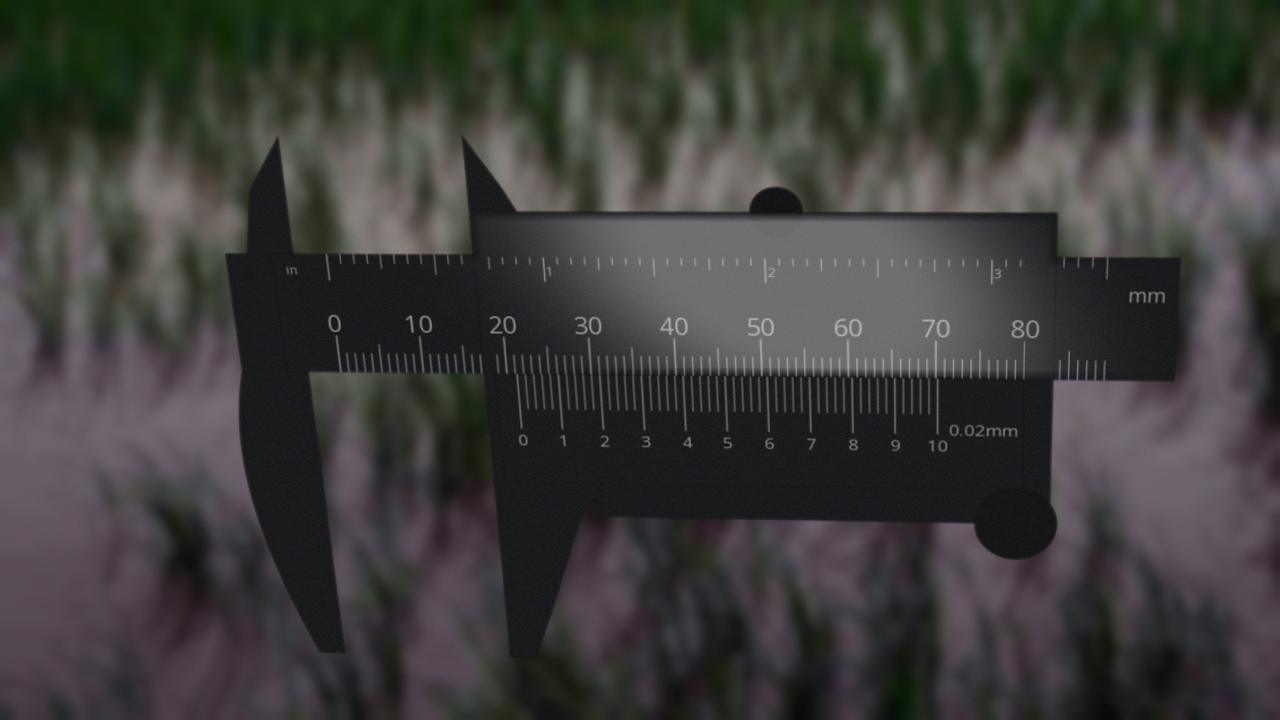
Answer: {"value": 21.2, "unit": "mm"}
